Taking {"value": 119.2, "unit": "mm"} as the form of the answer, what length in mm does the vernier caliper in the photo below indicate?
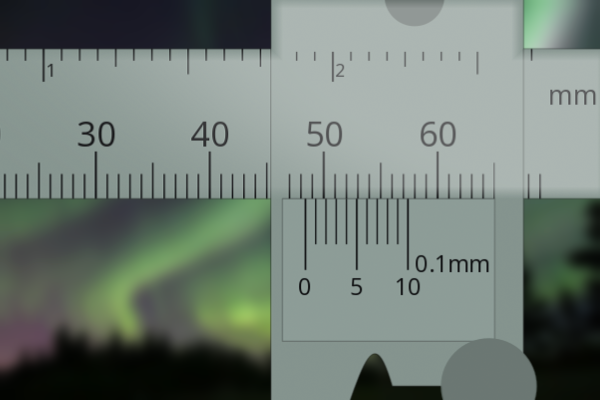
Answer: {"value": 48.4, "unit": "mm"}
